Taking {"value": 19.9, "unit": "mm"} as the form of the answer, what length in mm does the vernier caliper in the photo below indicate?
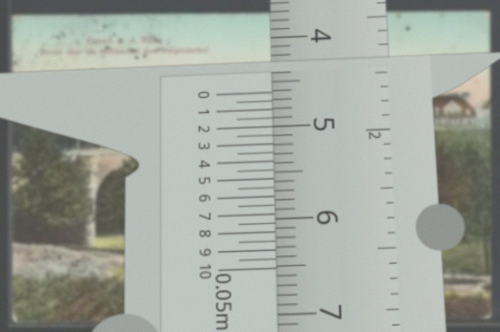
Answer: {"value": 46.2, "unit": "mm"}
